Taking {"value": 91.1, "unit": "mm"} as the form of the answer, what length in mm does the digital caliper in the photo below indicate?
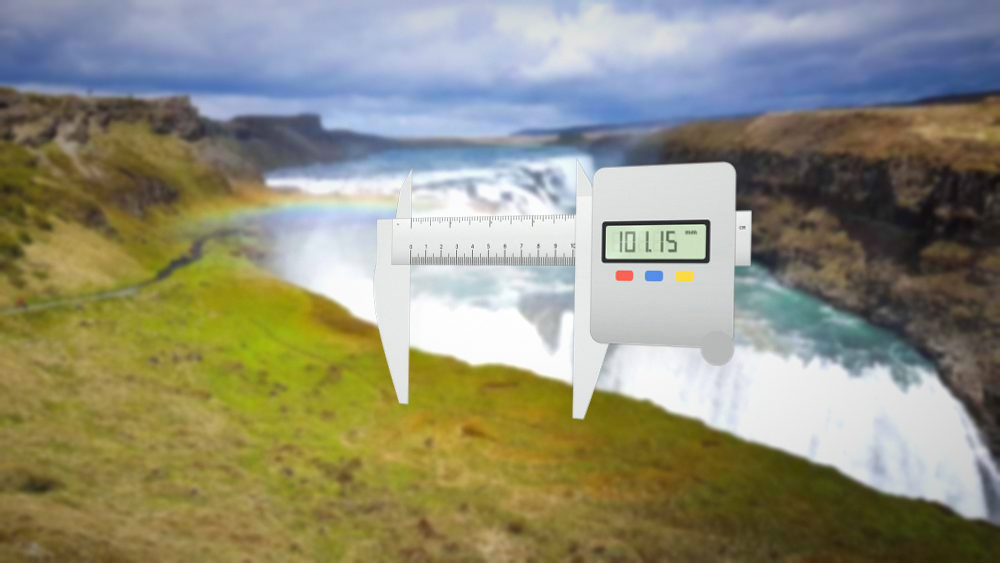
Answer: {"value": 101.15, "unit": "mm"}
